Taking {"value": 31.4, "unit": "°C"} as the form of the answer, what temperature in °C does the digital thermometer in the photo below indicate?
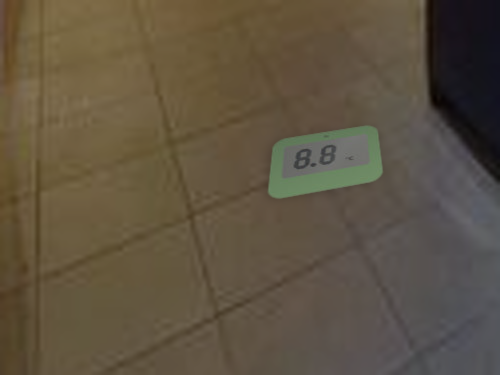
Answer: {"value": 8.8, "unit": "°C"}
